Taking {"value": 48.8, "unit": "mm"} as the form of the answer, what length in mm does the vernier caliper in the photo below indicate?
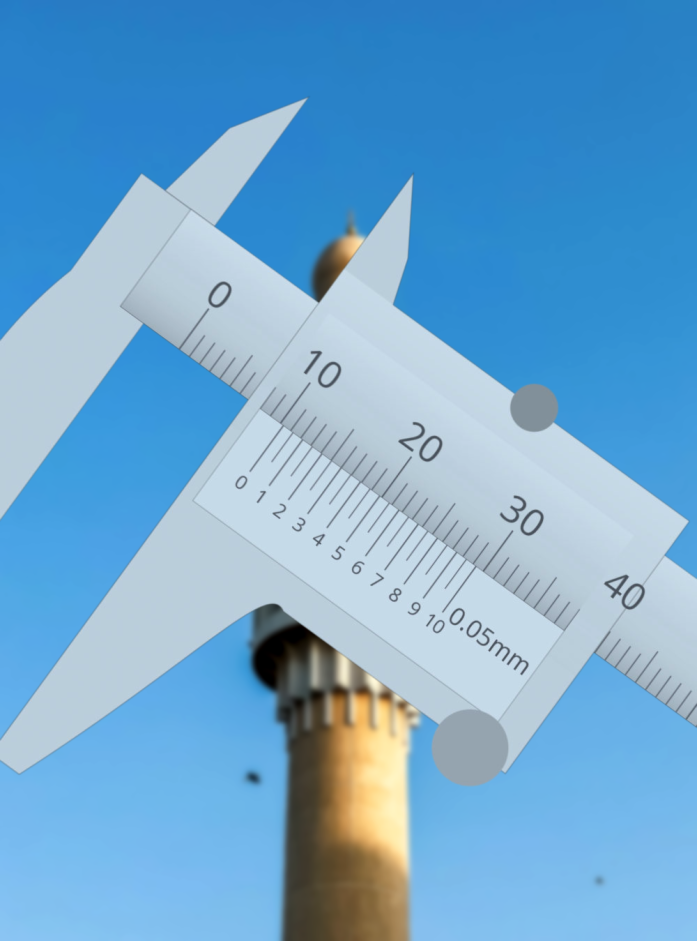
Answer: {"value": 10.3, "unit": "mm"}
